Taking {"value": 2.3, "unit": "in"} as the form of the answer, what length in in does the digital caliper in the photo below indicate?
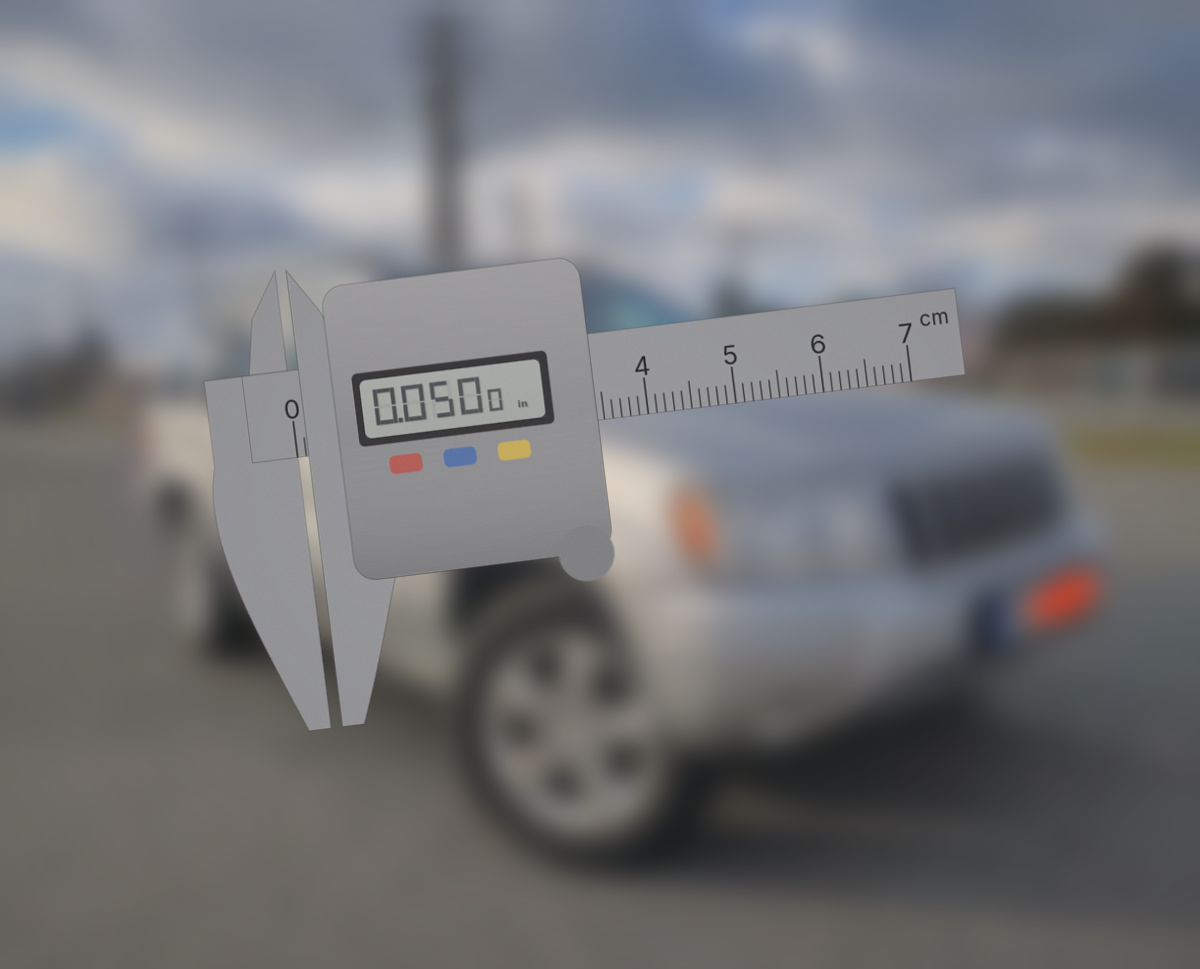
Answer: {"value": 0.0500, "unit": "in"}
